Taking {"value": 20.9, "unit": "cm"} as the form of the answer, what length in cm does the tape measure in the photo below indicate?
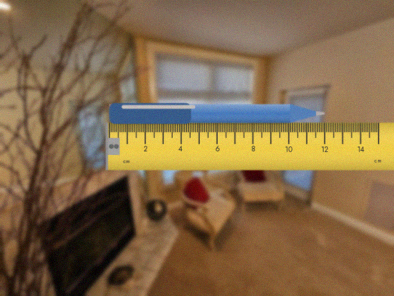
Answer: {"value": 12, "unit": "cm"}
